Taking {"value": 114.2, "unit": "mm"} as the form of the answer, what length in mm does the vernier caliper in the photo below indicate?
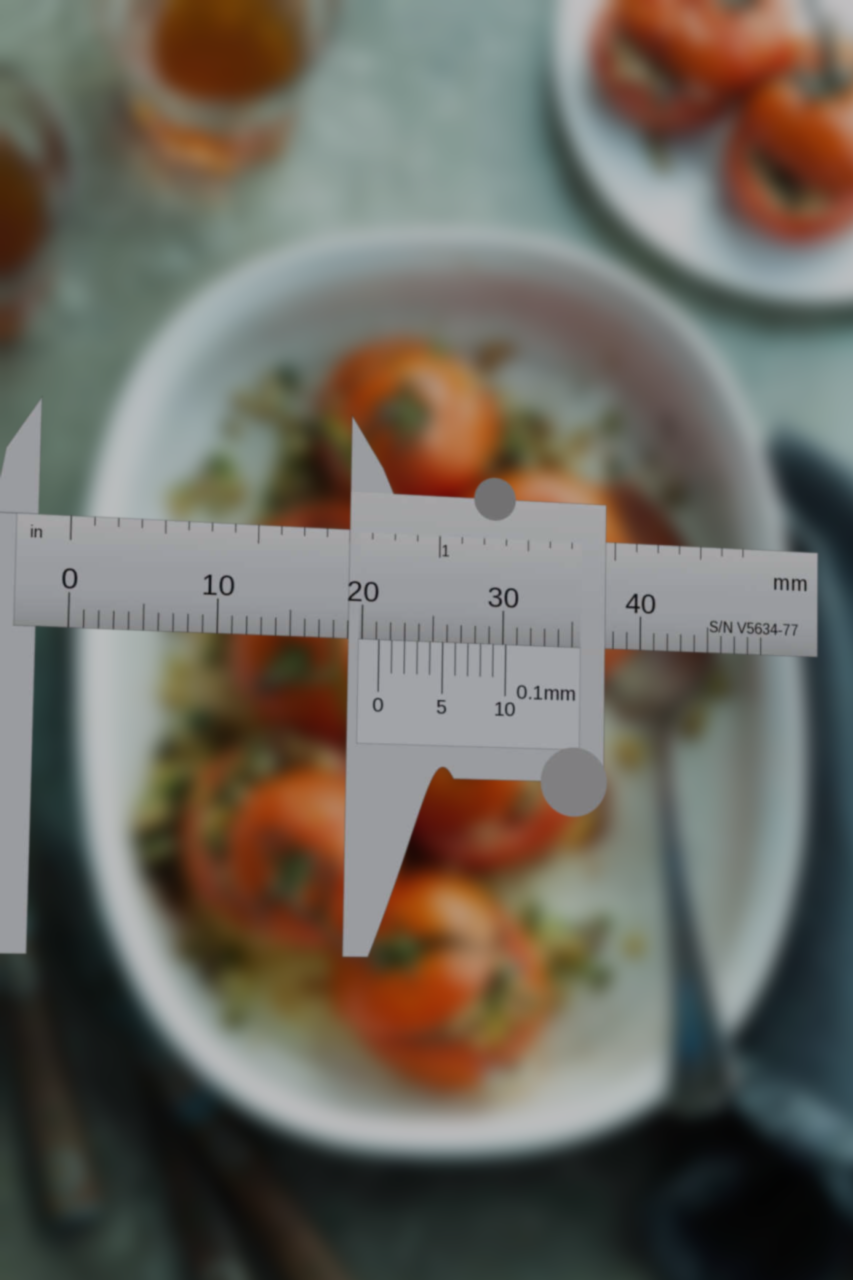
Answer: {"value": 21.2, "unit": "mm"}
